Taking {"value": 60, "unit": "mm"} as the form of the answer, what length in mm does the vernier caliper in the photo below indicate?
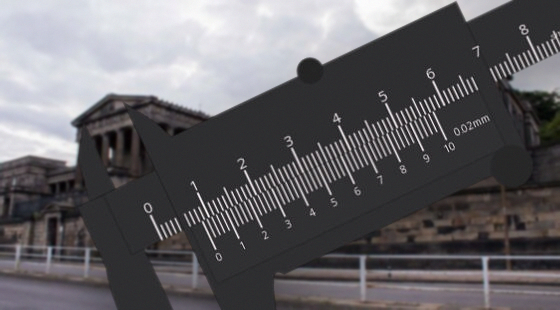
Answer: {"value": 8.5, "unit": "mm"}
